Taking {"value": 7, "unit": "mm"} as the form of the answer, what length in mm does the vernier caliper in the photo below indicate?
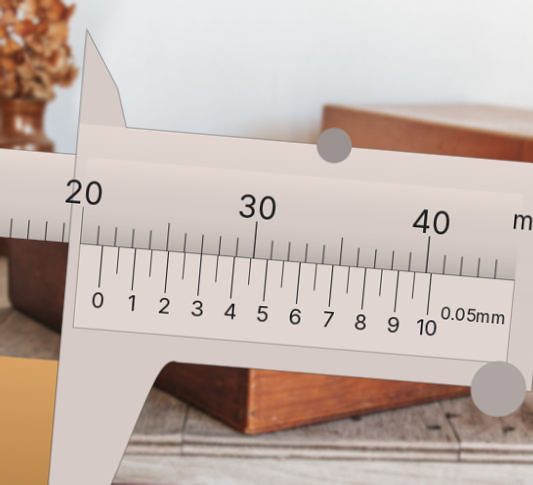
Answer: {"value": 21.3, "unit": "mm"}
